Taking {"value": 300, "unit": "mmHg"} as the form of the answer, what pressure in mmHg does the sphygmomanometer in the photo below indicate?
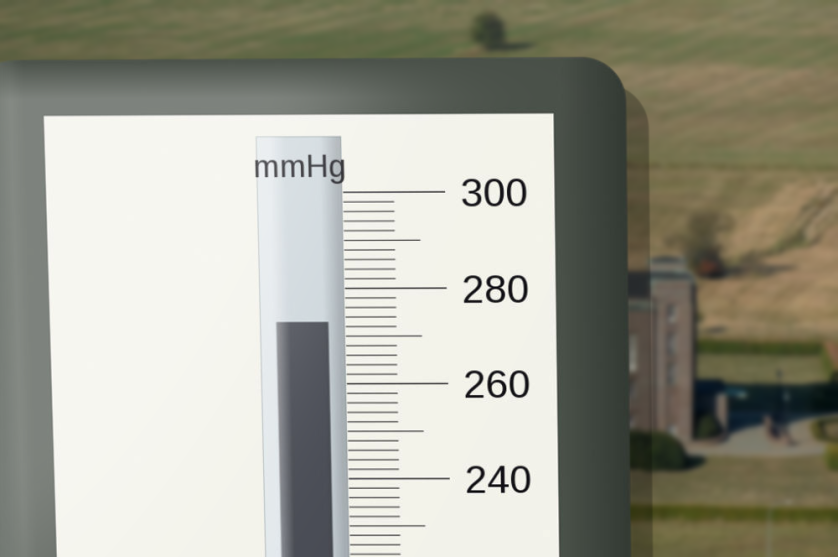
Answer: {"value": 273, "unit": "mmHg"}
